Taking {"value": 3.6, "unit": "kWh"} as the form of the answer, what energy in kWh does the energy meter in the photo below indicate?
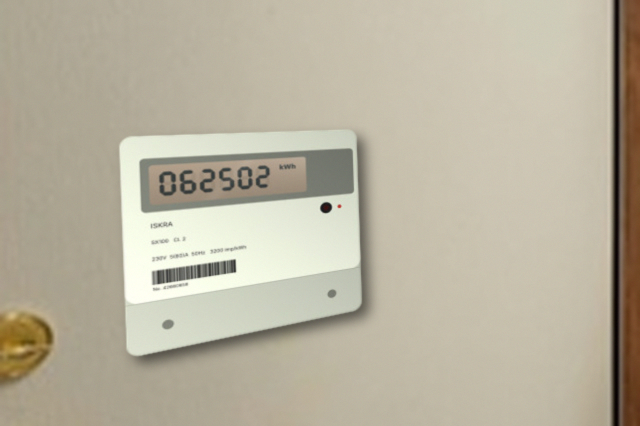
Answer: {"value": 62502, "unit": "kWh"}
